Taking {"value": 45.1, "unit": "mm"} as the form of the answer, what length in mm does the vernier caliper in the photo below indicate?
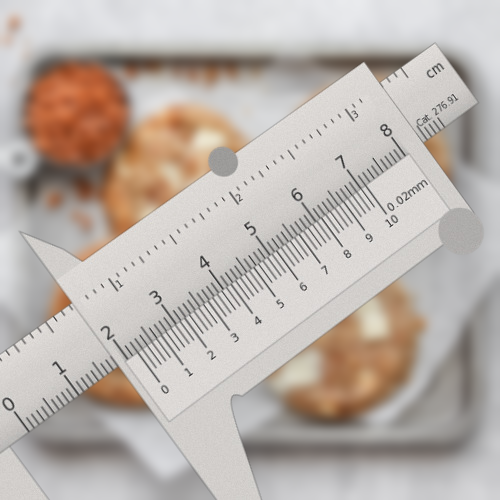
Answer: {"value": 22.0, "unit": "mm"}
